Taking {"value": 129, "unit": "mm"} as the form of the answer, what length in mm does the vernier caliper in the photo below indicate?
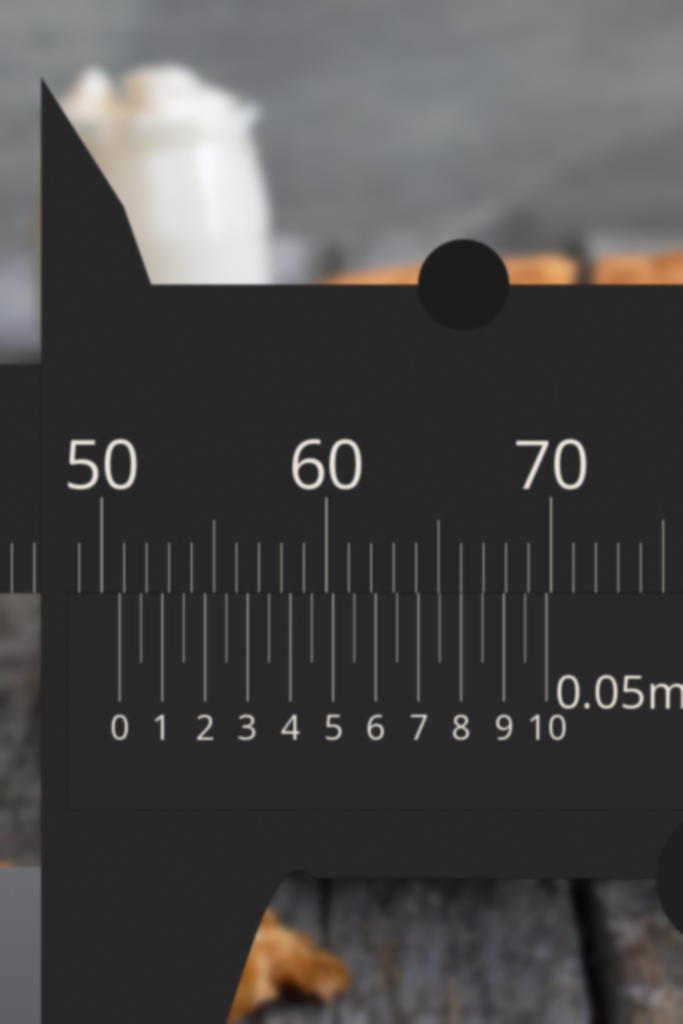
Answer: {"value": 50.8, "unit": "mm"}
